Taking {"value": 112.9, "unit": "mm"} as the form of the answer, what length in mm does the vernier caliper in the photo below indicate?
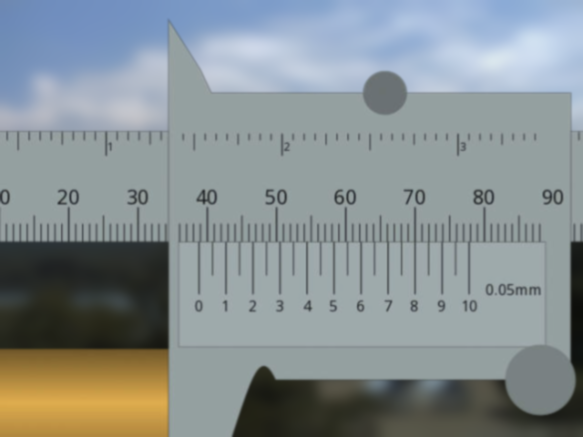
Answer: {"value": 38.8, "unit": "mm"}
